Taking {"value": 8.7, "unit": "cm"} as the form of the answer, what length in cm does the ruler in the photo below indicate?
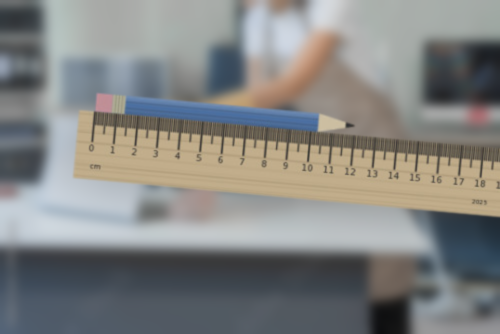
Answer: {"value": 12, "unit": "cm"}
